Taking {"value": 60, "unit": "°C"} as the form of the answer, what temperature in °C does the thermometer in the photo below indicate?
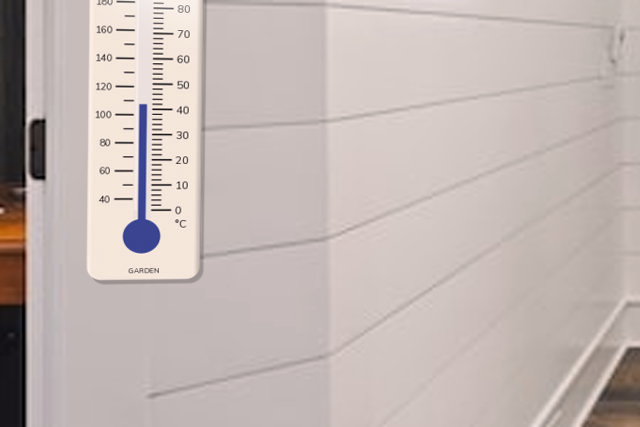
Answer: {"value": 42, "unit": "°C"}
